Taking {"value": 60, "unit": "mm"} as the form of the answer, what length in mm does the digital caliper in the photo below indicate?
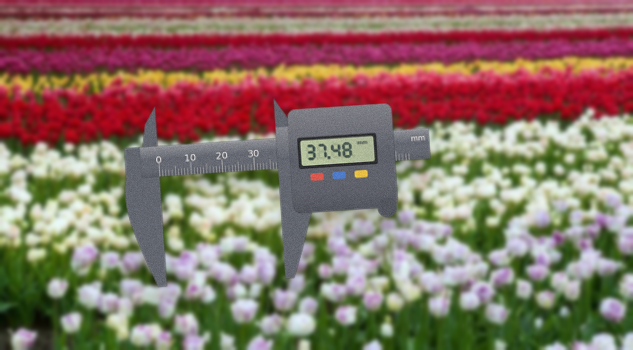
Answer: {"value": 37.48, "unit": "mm"}
